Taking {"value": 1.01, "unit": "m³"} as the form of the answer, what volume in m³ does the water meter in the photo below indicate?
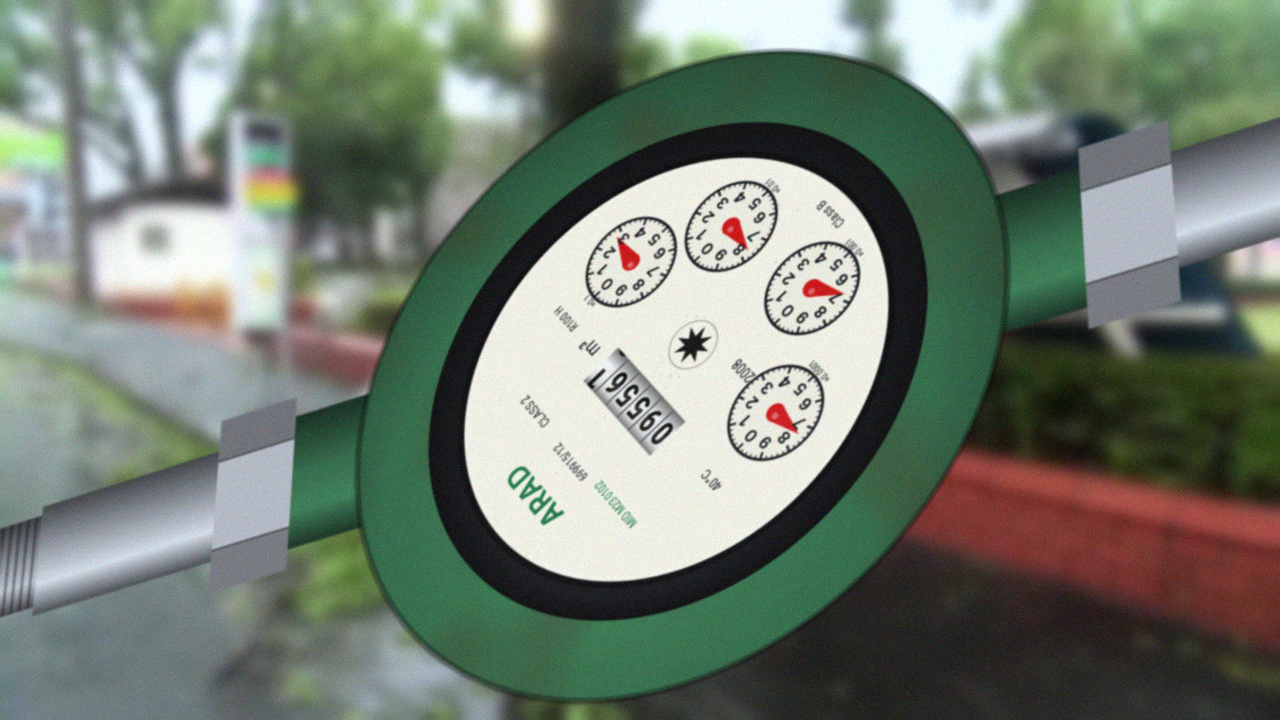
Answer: {"value": 95561.2767, "unit": "m³"}
